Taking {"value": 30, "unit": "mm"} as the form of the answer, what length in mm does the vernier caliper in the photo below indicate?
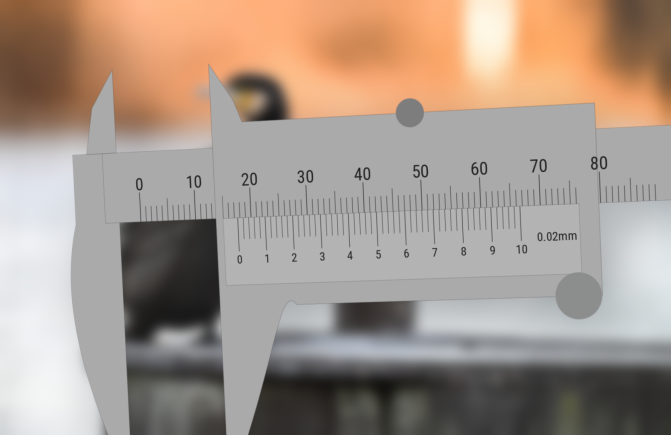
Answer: {"value": 17.6, "unit": "mm"}
